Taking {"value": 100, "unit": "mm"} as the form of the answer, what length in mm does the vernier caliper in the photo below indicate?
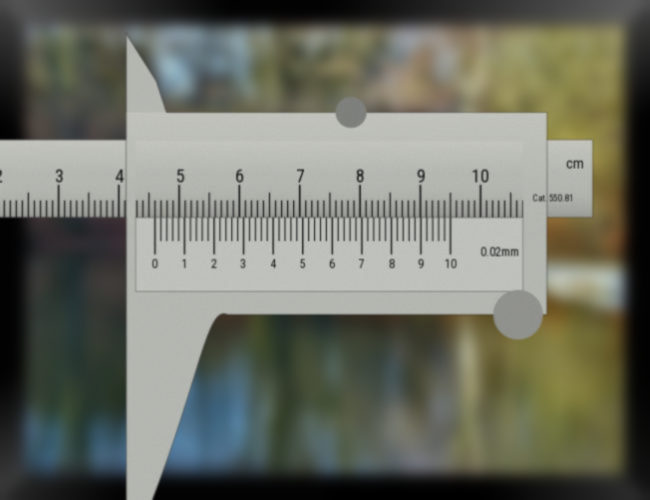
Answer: {"value": 46.0, "unit": "mm"}
